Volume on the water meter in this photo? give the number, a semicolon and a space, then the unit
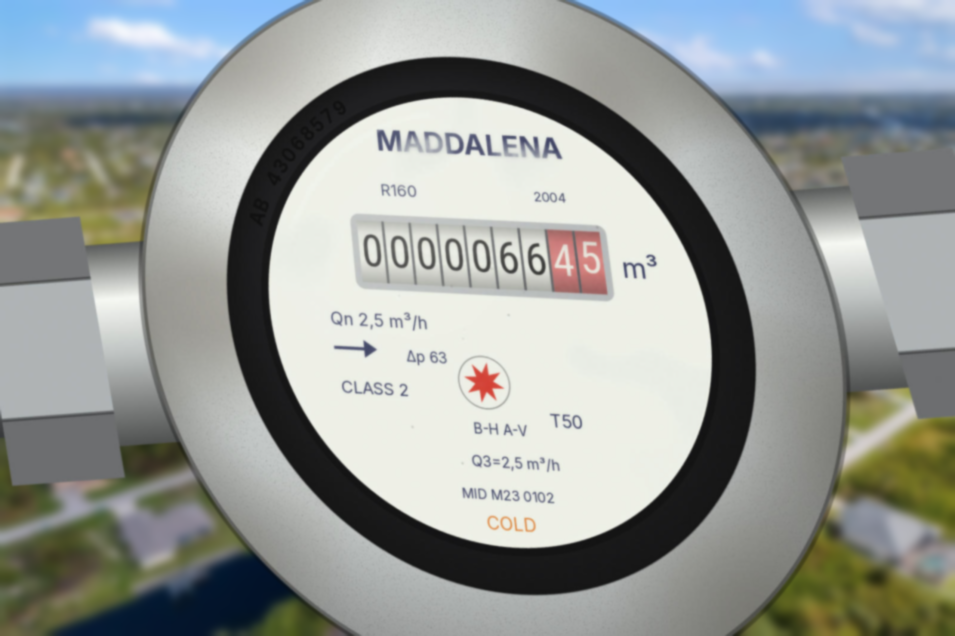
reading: 66.45; m³
